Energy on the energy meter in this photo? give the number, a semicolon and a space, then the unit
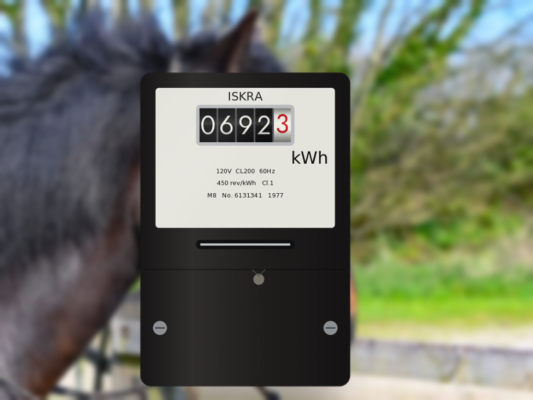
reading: 692.3; kWh
